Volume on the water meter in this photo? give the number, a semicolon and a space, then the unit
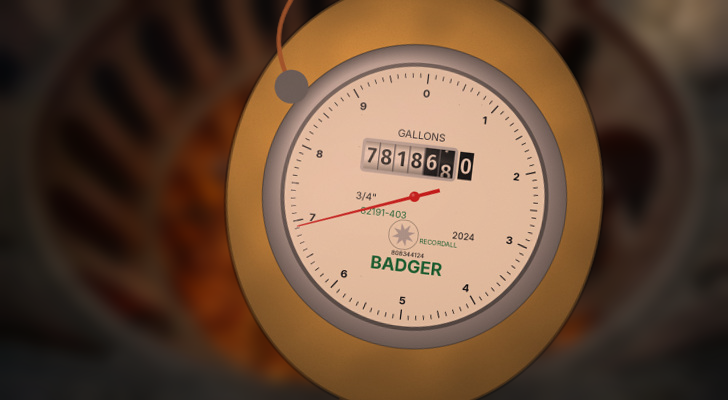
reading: 7818676.9; gal
